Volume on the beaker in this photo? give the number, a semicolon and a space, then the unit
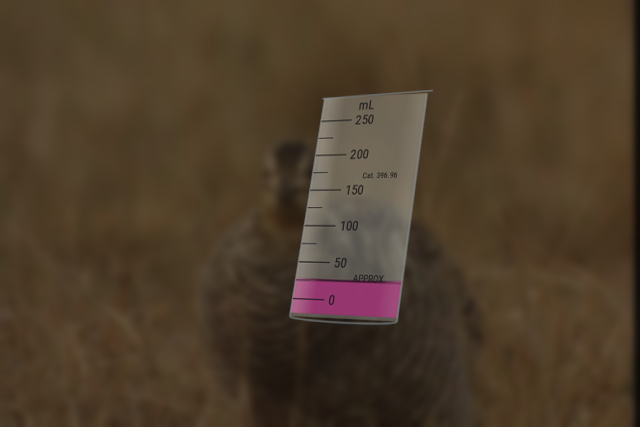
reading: 25; mL
